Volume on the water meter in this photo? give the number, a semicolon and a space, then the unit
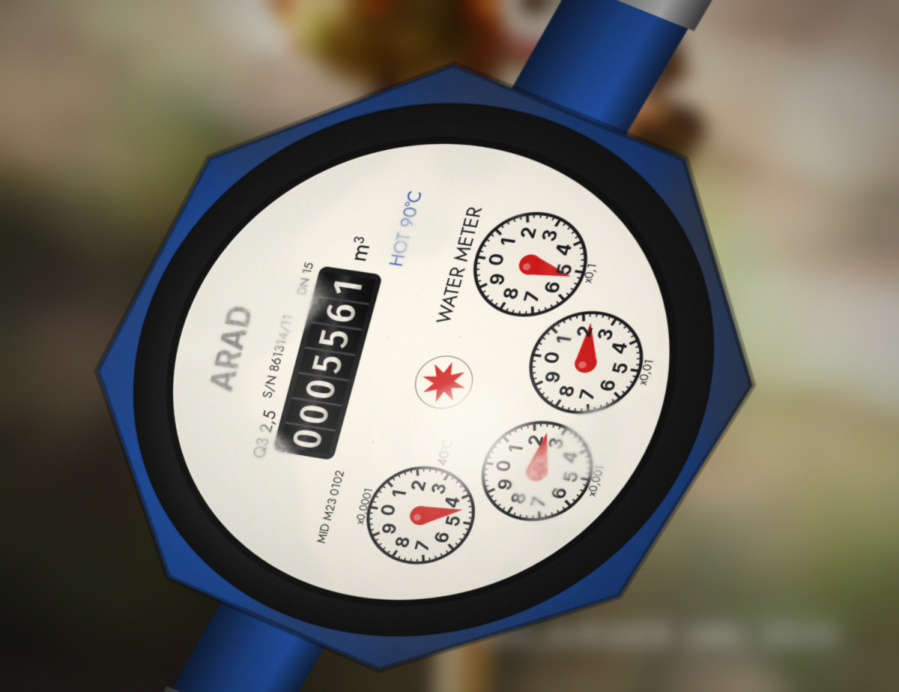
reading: 5561.5224; m³
